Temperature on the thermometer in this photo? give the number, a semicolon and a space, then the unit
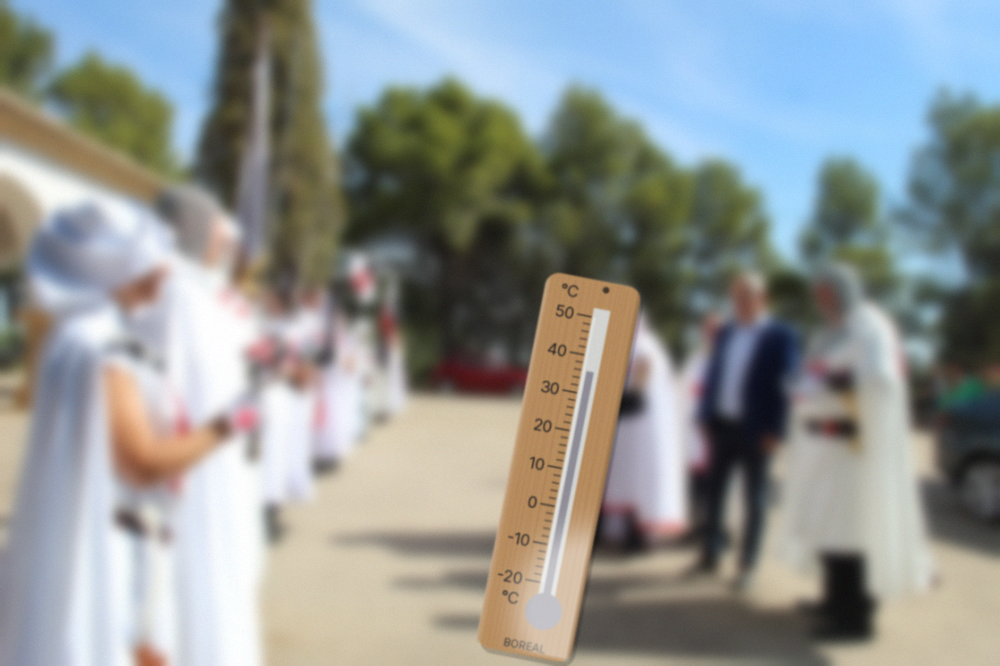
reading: 36; °C
